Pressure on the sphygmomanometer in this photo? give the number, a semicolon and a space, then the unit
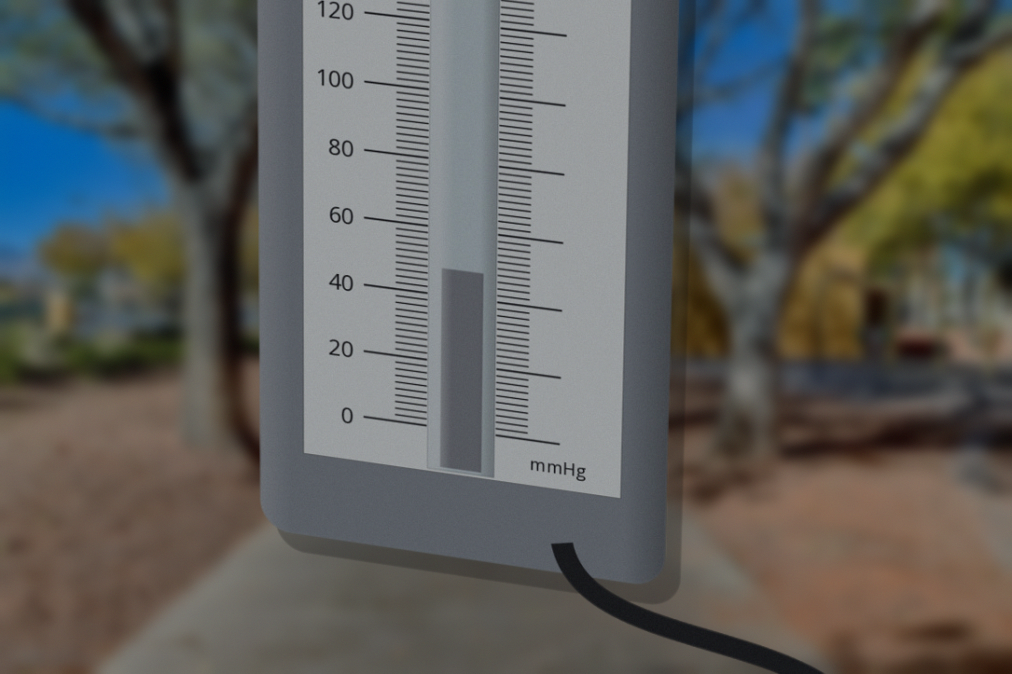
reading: 48; mmHg
